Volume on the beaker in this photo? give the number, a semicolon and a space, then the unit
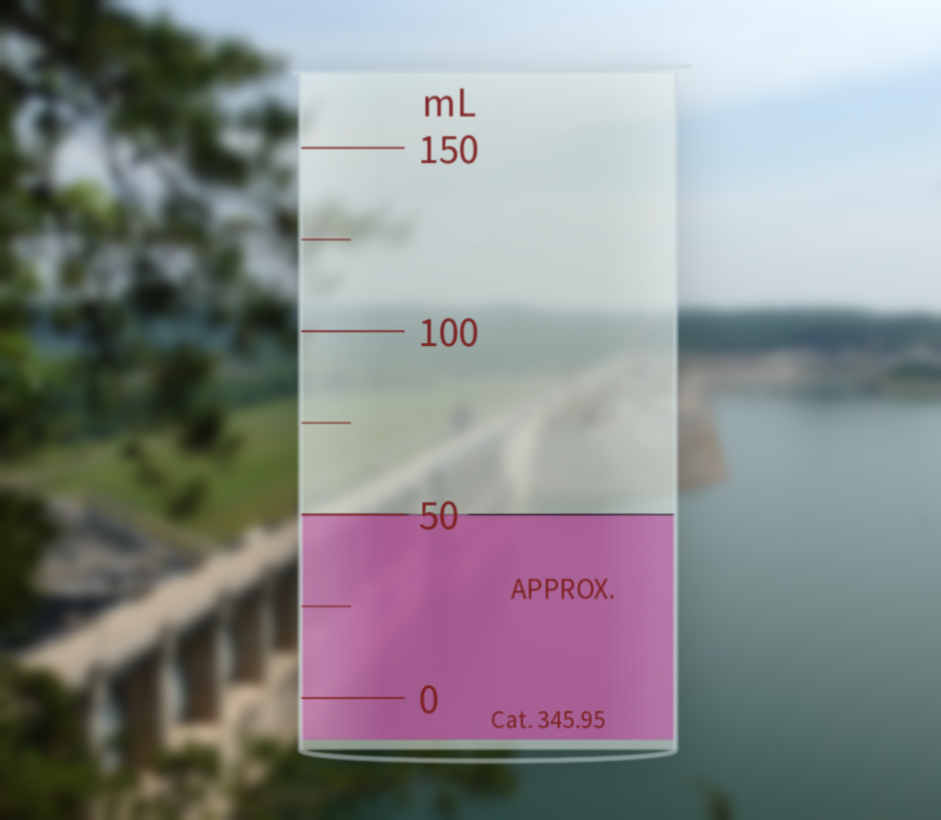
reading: 50; mL
